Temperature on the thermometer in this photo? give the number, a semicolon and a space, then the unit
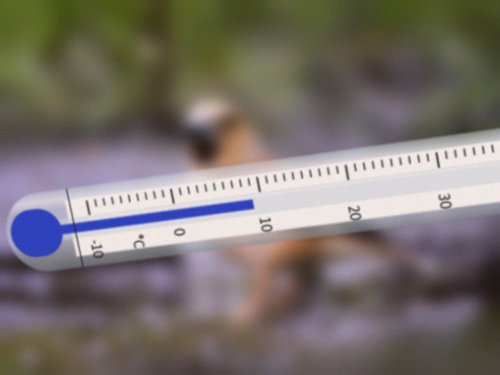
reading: 9; °C
